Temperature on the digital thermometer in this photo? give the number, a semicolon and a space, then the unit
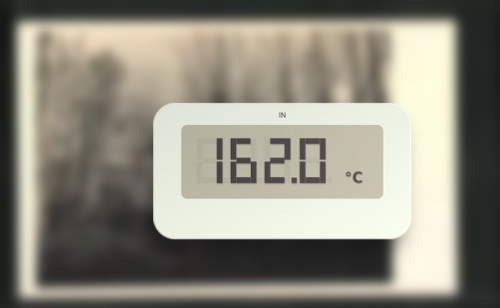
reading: 162.0; °C
